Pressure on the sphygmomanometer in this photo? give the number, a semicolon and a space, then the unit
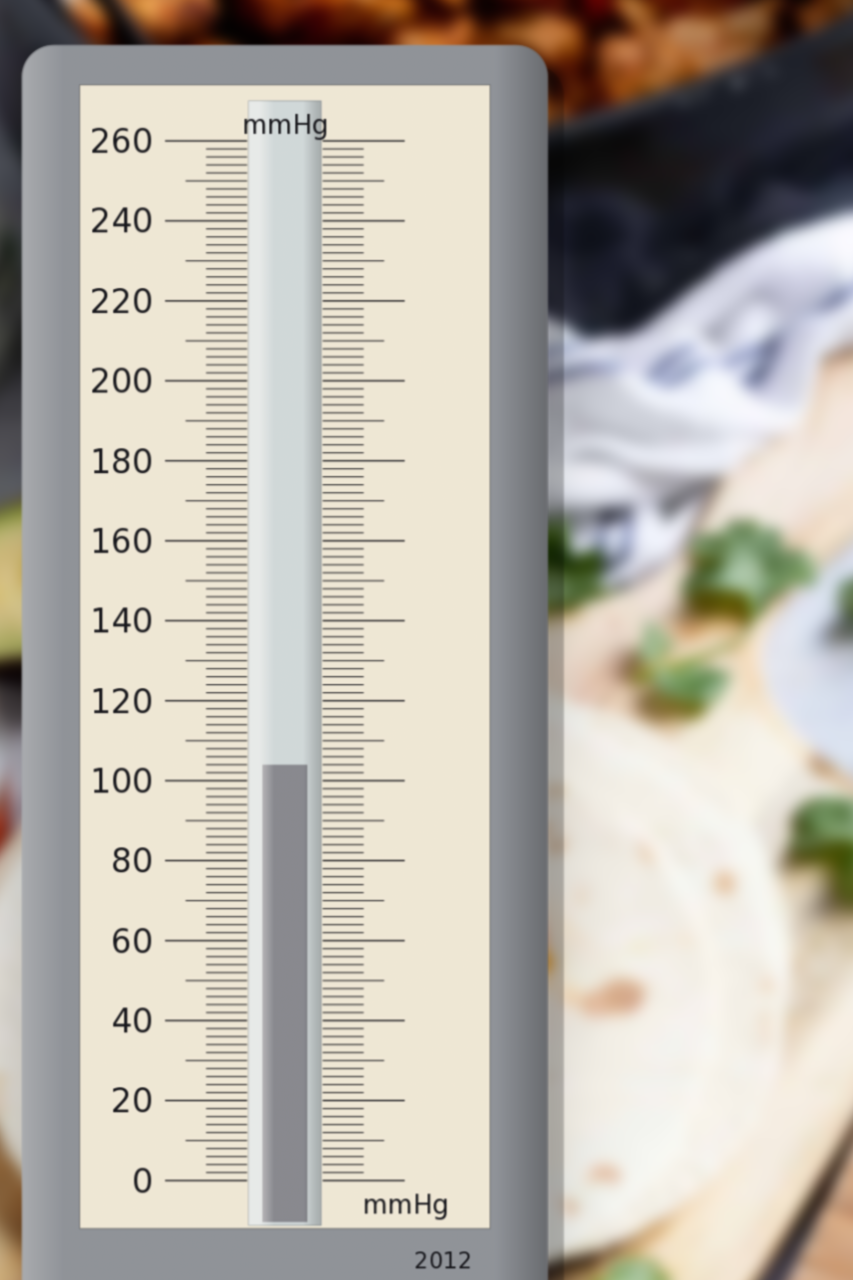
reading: 104; mmHg
